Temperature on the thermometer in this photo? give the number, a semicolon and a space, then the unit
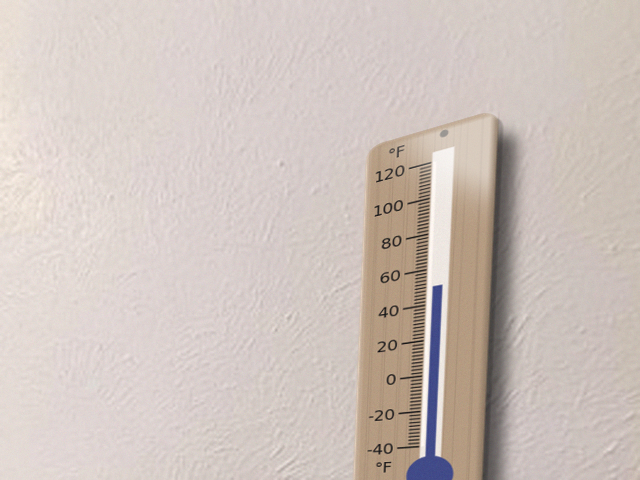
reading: 50; °F
